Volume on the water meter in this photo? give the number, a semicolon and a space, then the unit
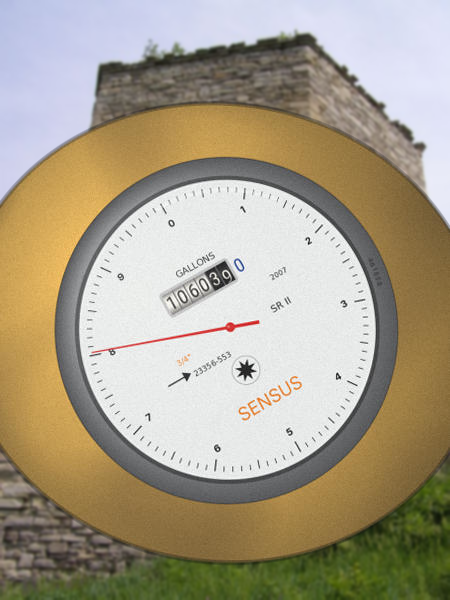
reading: 1060388.0; gal
